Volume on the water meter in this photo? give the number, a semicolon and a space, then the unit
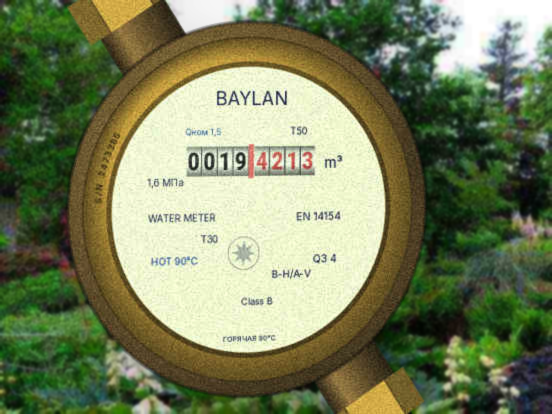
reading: 19.4213; m³
